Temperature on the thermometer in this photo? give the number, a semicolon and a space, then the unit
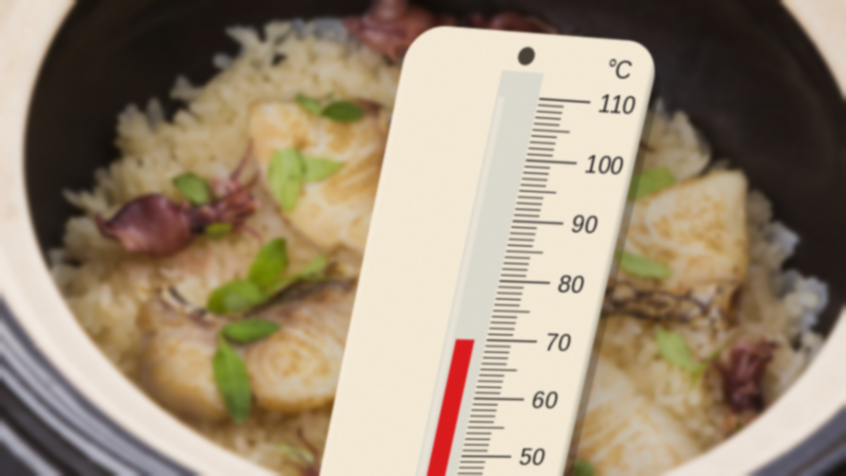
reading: 70; °C
